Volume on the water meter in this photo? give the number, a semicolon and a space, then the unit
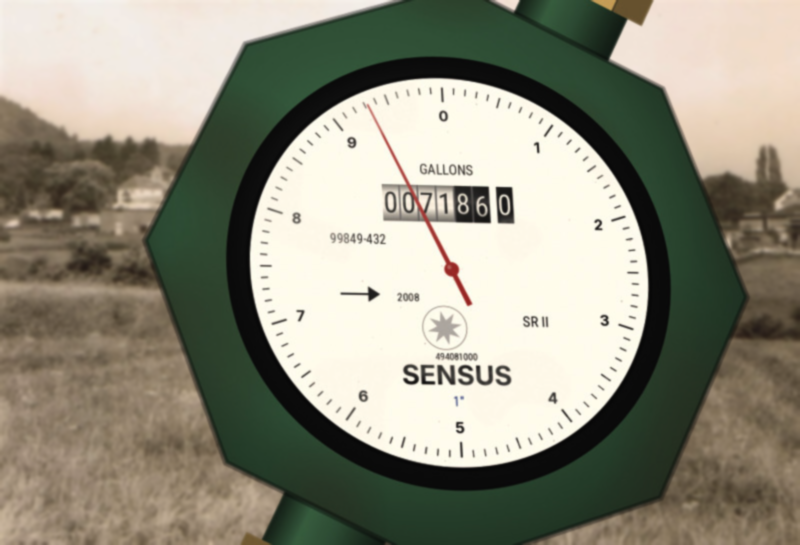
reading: 71859.3; gal
